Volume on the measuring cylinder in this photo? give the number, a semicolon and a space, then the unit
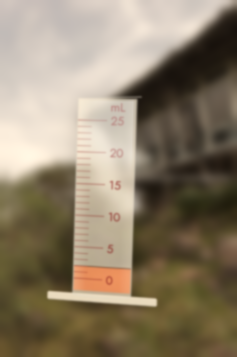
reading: 2; mL
